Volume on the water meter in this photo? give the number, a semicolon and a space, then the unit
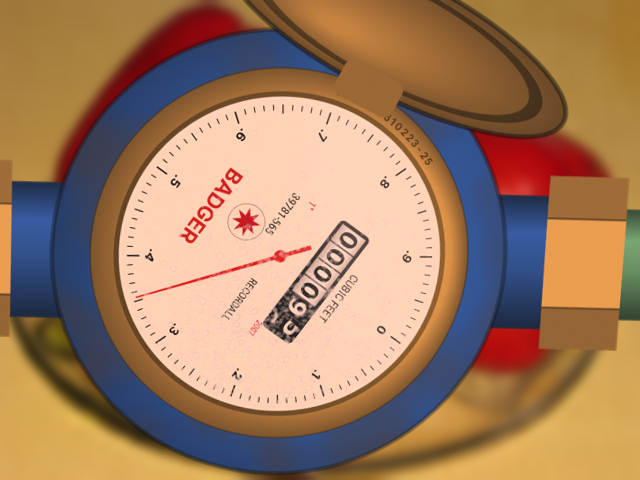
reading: 95.35; ft³
